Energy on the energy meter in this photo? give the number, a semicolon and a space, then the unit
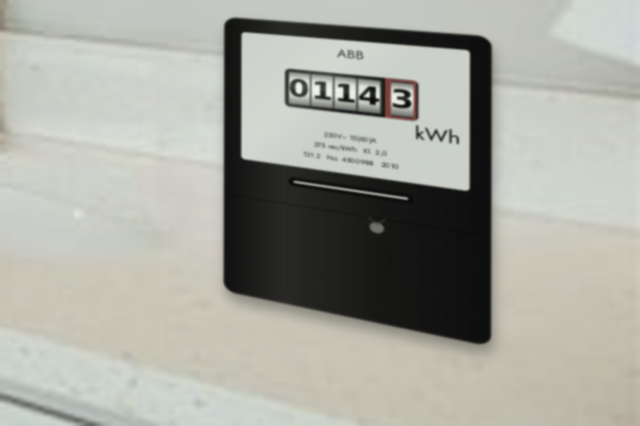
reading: 114.3; kWh
